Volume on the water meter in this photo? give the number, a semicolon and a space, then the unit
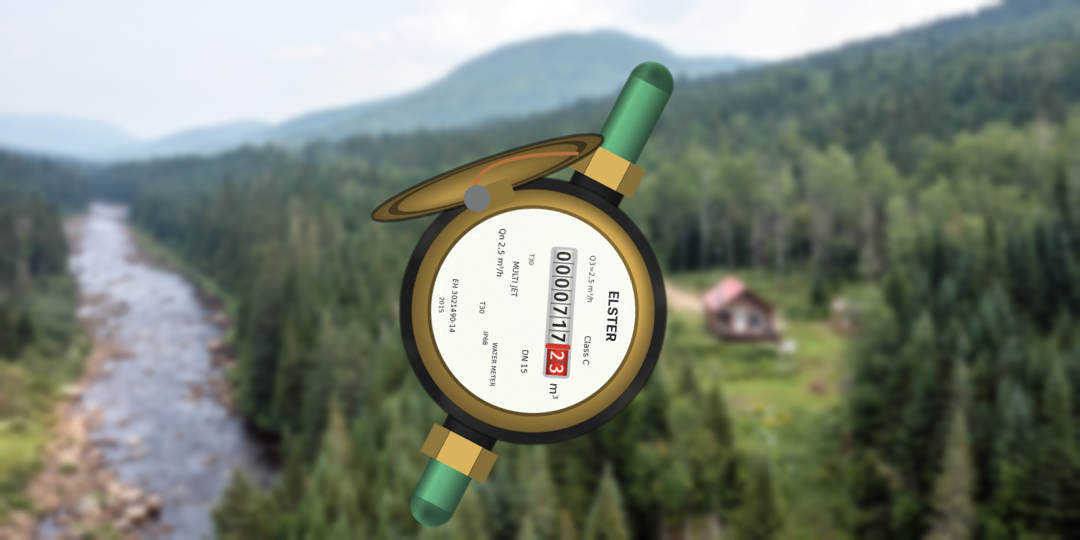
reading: 717.23; m³
